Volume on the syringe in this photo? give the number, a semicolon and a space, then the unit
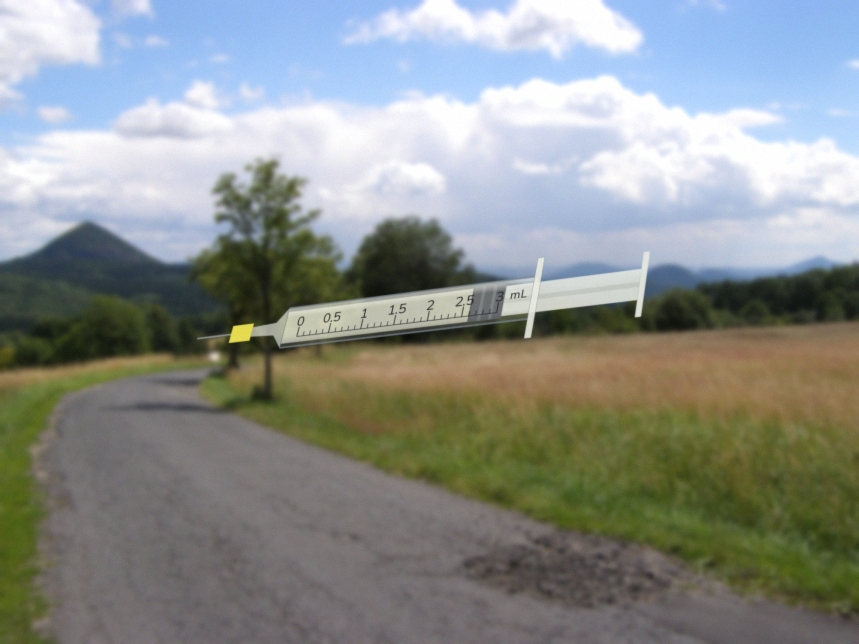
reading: 2.6; mL
